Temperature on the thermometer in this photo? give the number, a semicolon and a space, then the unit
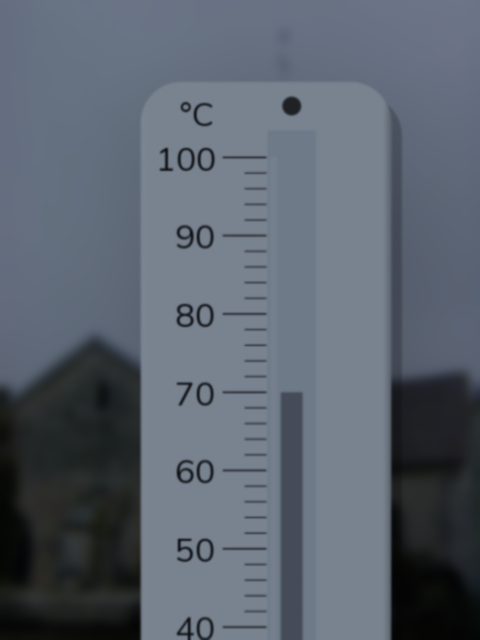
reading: 70; °C
